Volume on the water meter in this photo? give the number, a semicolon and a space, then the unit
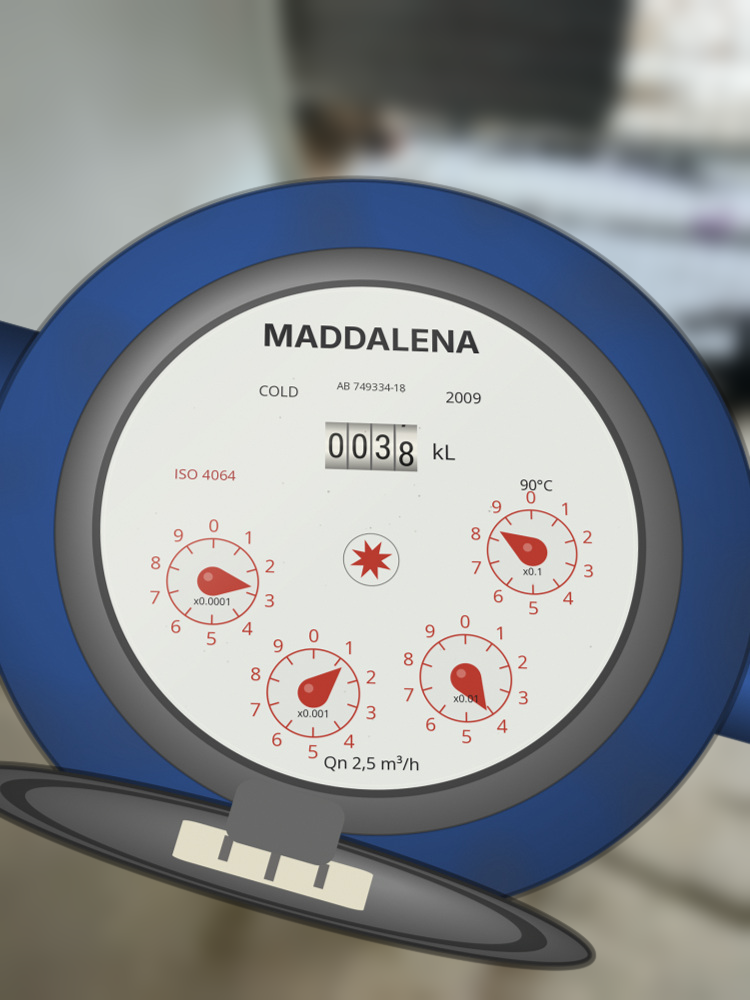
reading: 37.8412; kL
